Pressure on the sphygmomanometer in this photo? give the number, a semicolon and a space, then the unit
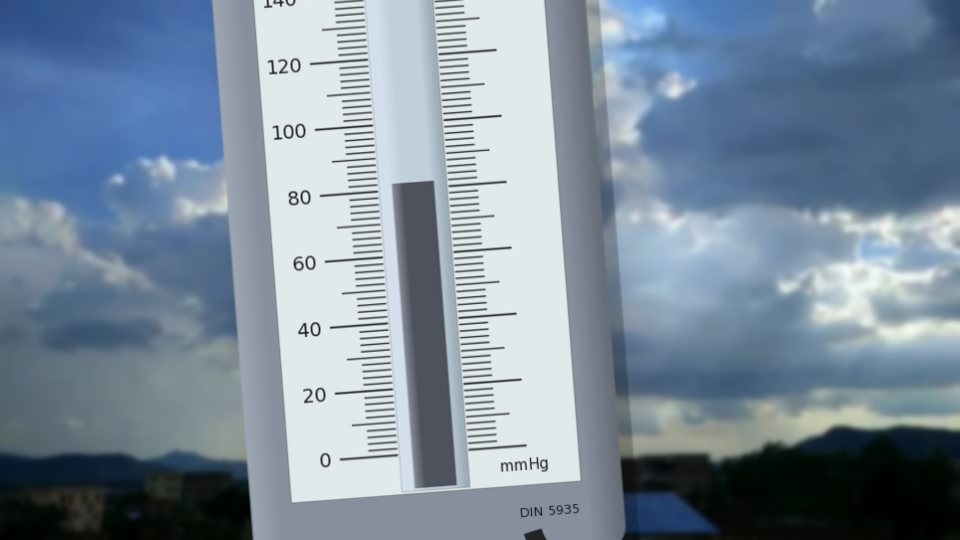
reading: 82; mmHg
